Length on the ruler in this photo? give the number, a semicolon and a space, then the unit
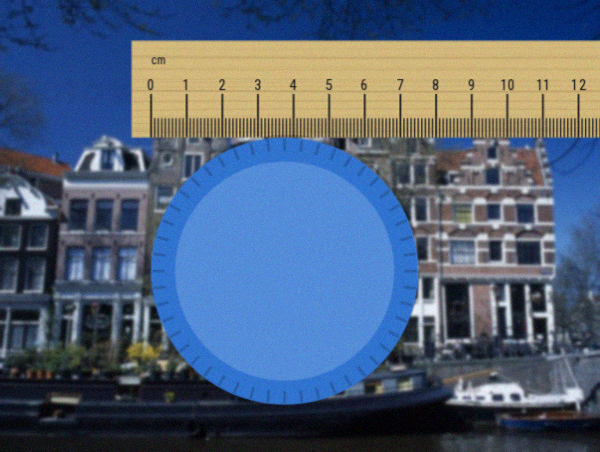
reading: 7.5; cm
